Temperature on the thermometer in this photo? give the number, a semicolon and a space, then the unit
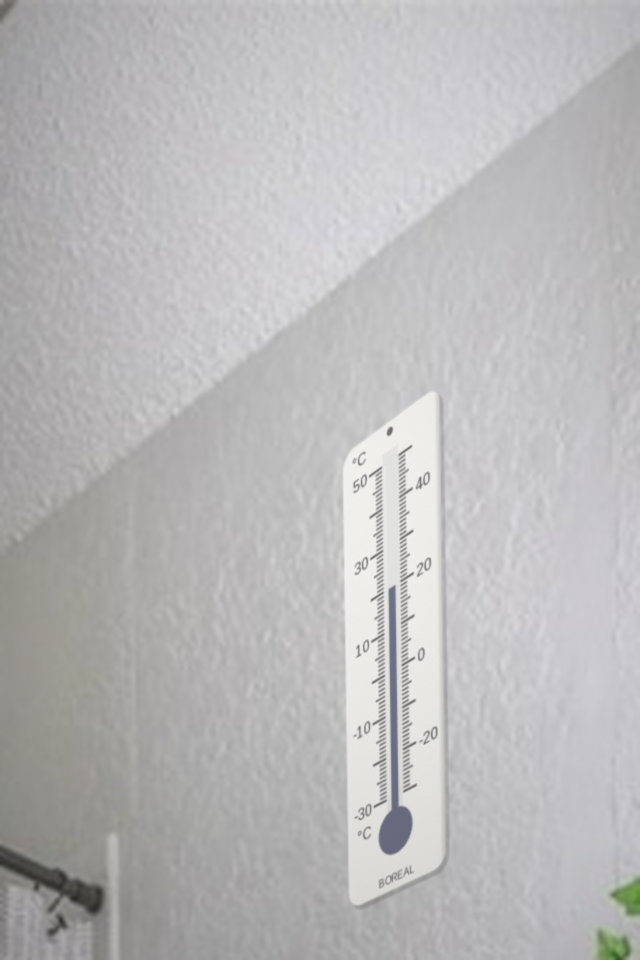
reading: 20; °C
